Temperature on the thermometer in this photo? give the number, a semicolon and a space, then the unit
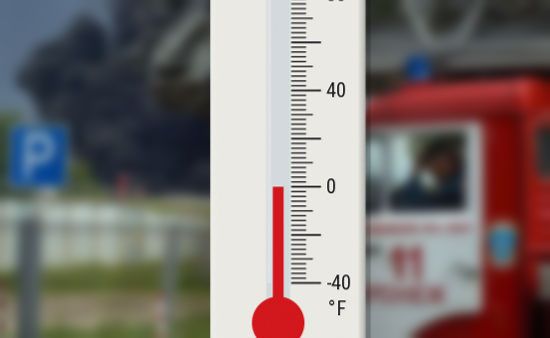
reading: 0; °F
